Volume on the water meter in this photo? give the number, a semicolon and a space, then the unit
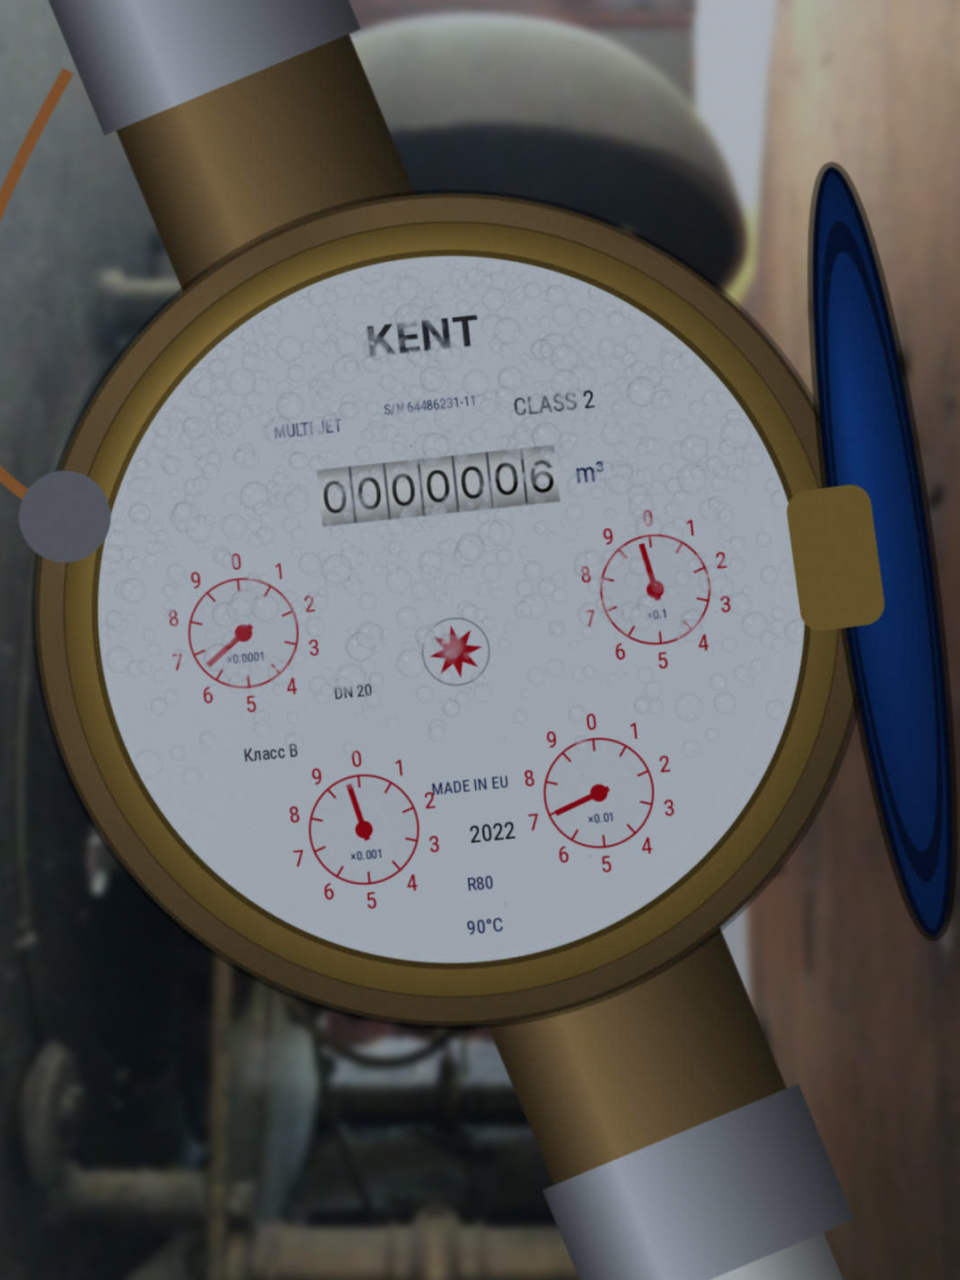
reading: 5.9696; m³
